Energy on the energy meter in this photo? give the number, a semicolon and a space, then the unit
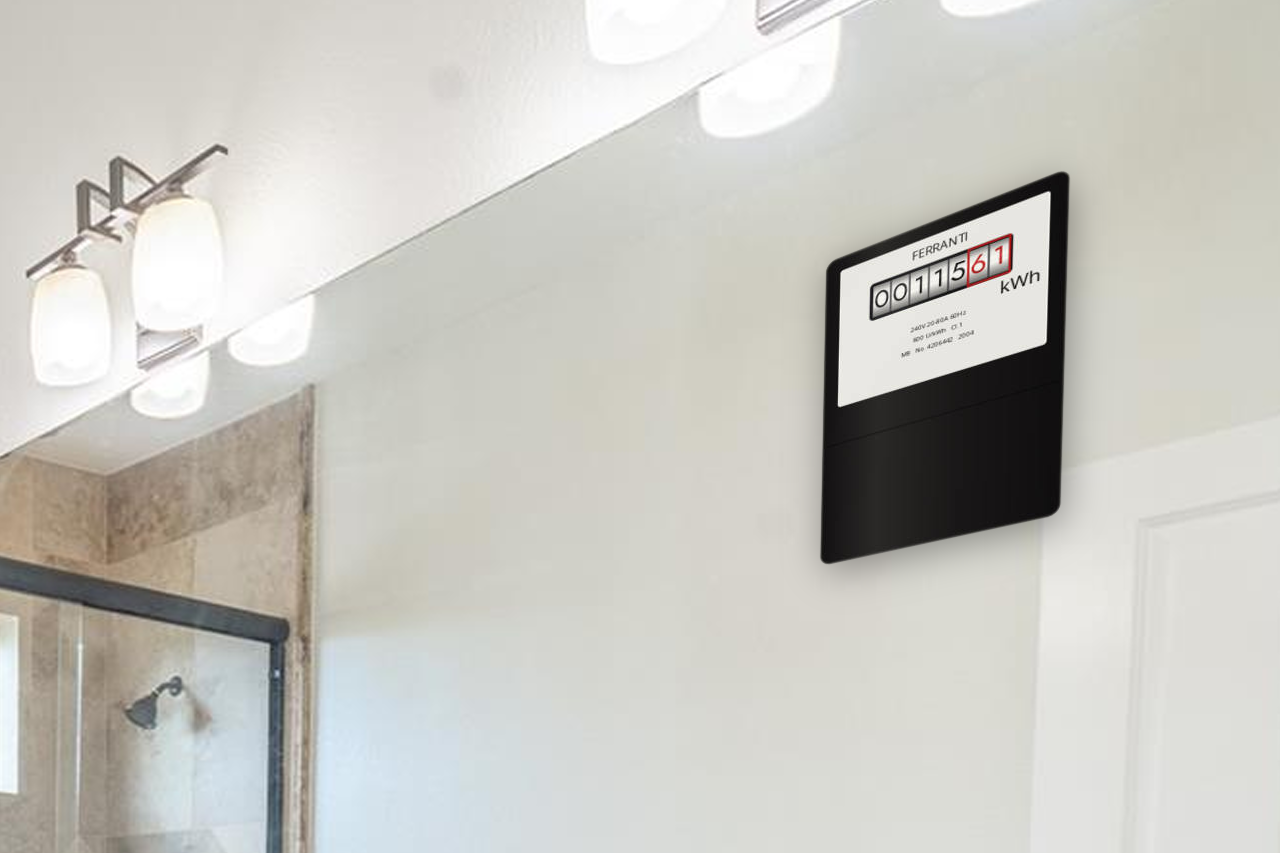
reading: 115.61; kWh
